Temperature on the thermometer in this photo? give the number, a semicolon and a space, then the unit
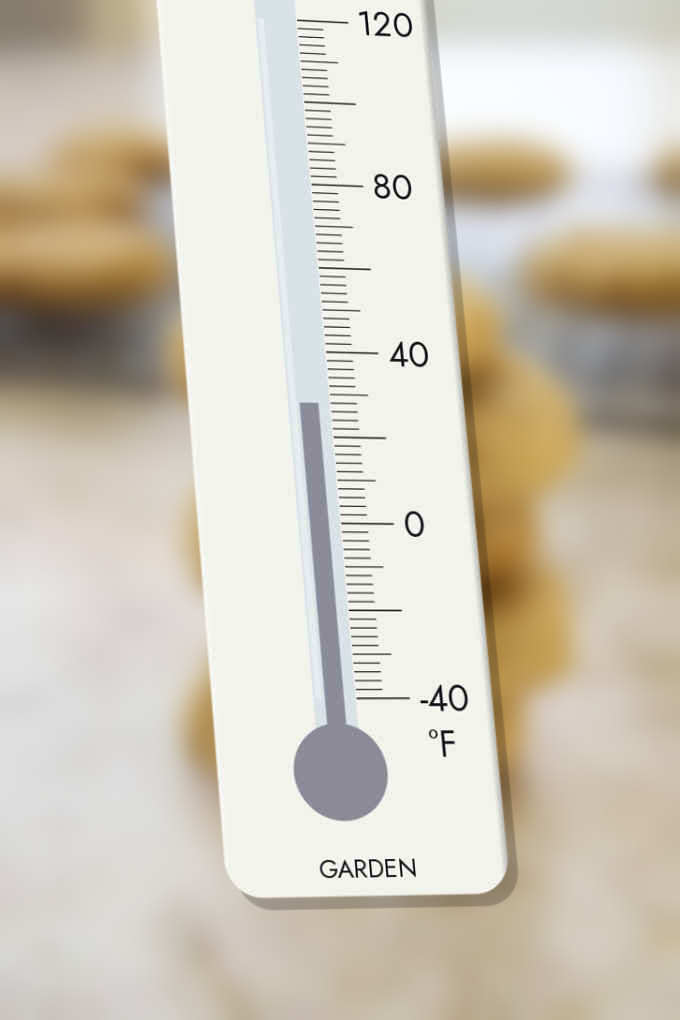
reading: 28; °F
